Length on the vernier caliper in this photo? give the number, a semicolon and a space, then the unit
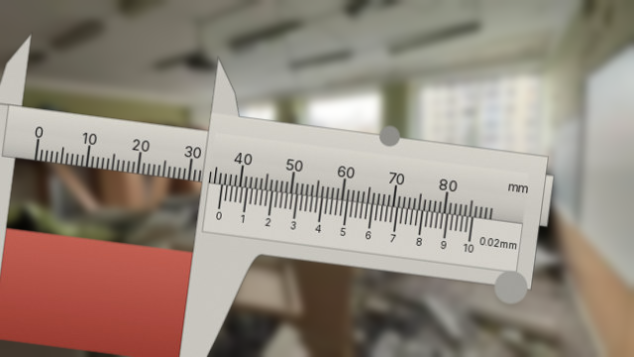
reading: 36.5; mm
